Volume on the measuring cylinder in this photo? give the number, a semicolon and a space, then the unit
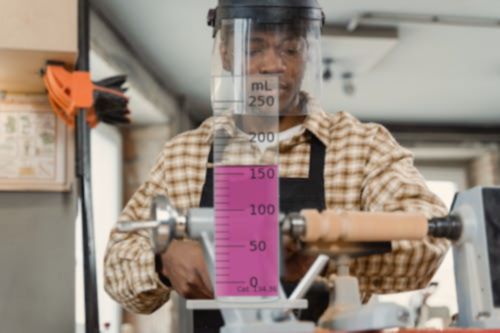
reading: 160; mL
